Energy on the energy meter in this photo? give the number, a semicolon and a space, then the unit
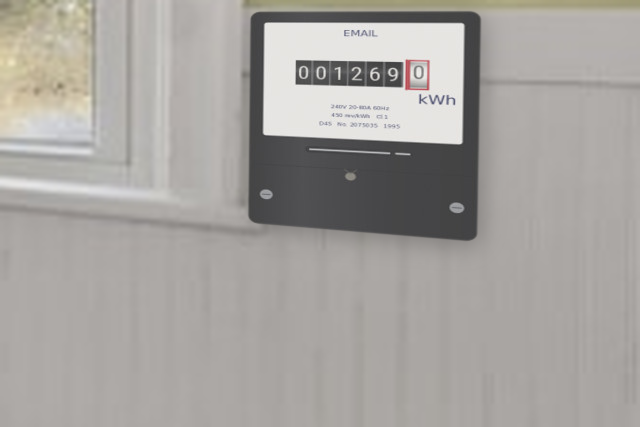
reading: 1269.0; kWh
